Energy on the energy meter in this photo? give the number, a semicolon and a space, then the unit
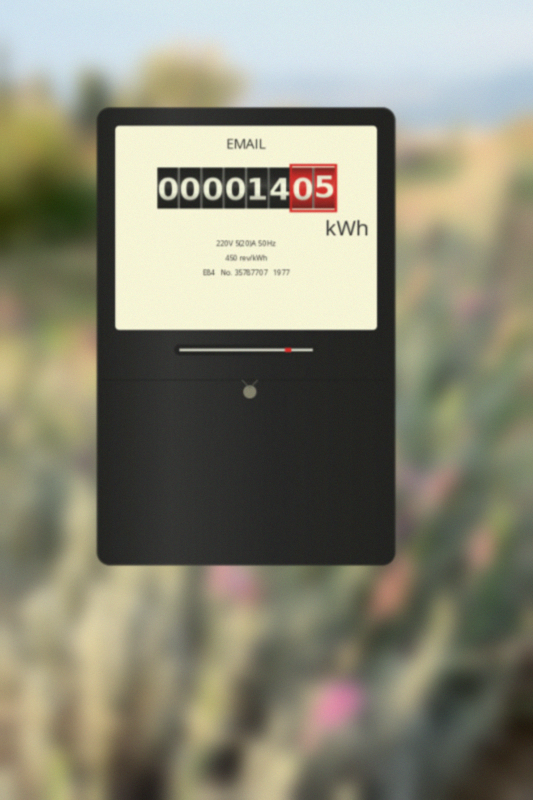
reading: 14.05; kWh
